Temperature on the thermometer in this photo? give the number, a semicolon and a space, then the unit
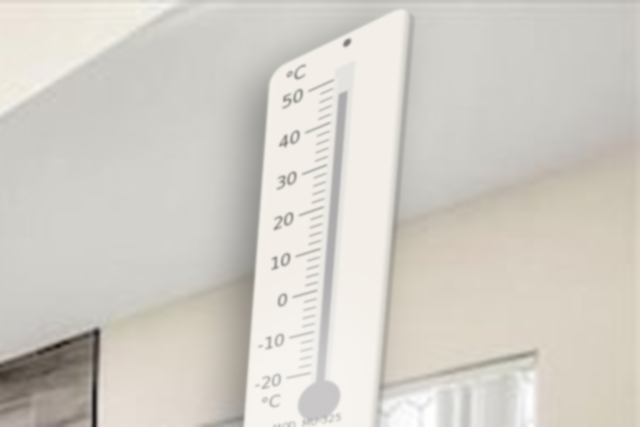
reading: 46; °C
